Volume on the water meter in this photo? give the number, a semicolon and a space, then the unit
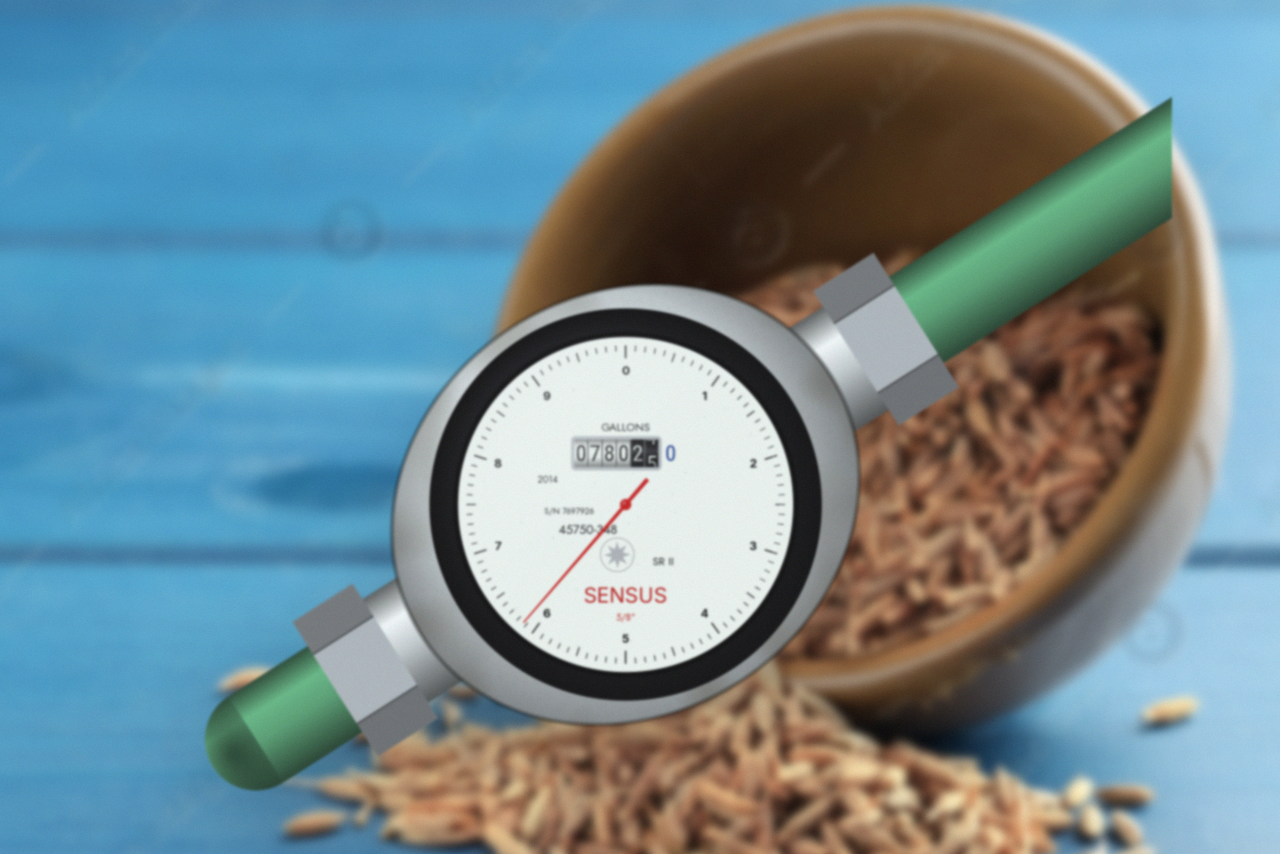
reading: 780246.1; gal
